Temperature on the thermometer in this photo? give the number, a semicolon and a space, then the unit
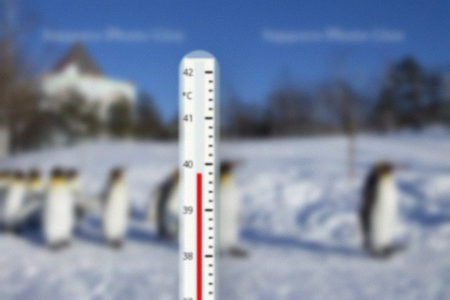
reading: 39.8; °C
